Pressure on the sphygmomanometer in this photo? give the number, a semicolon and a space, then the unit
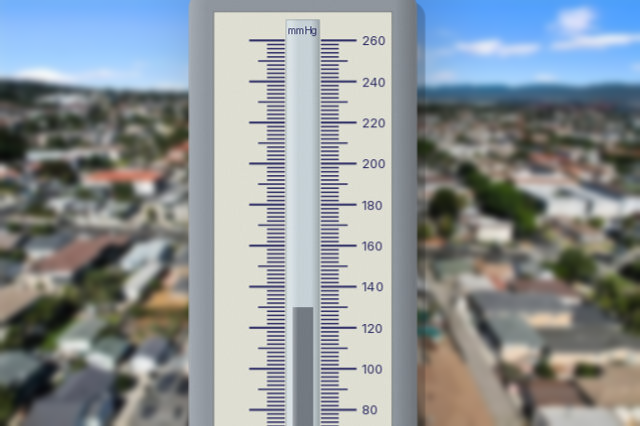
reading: 130; mmHg
